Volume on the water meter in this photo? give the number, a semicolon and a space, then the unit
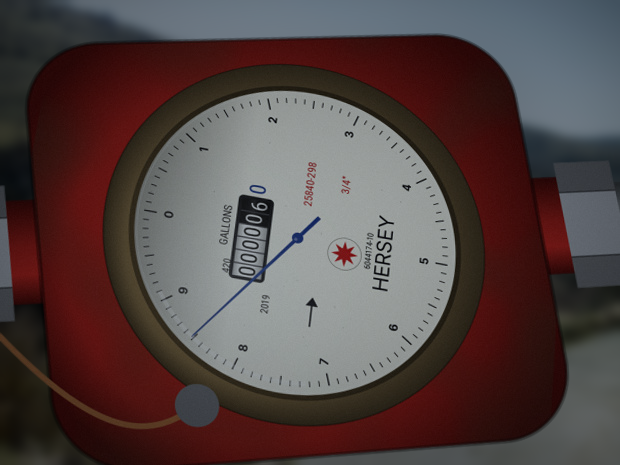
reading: 58.5; gal
